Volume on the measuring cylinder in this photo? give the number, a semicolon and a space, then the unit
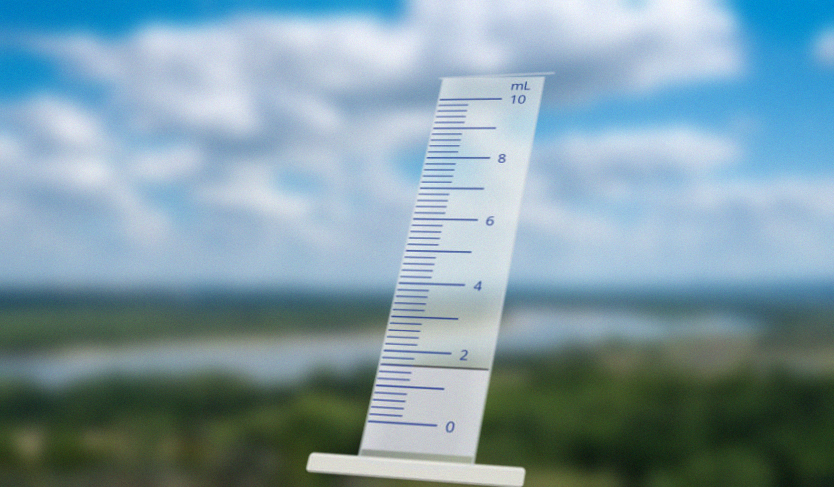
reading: 1.6; mL
